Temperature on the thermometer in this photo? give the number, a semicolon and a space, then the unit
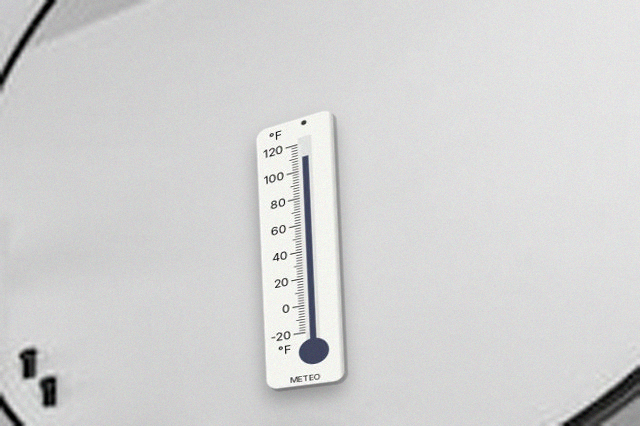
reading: 110; °F
